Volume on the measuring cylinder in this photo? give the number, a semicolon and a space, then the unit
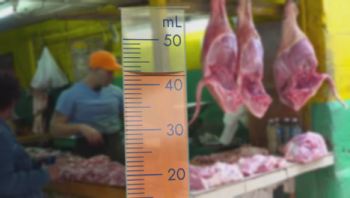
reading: 42; mL
